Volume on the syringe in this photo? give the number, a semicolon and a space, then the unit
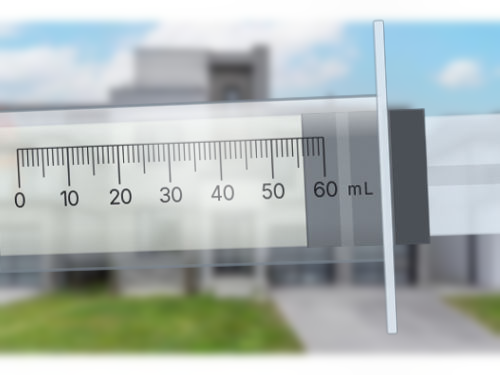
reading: 56; mL
